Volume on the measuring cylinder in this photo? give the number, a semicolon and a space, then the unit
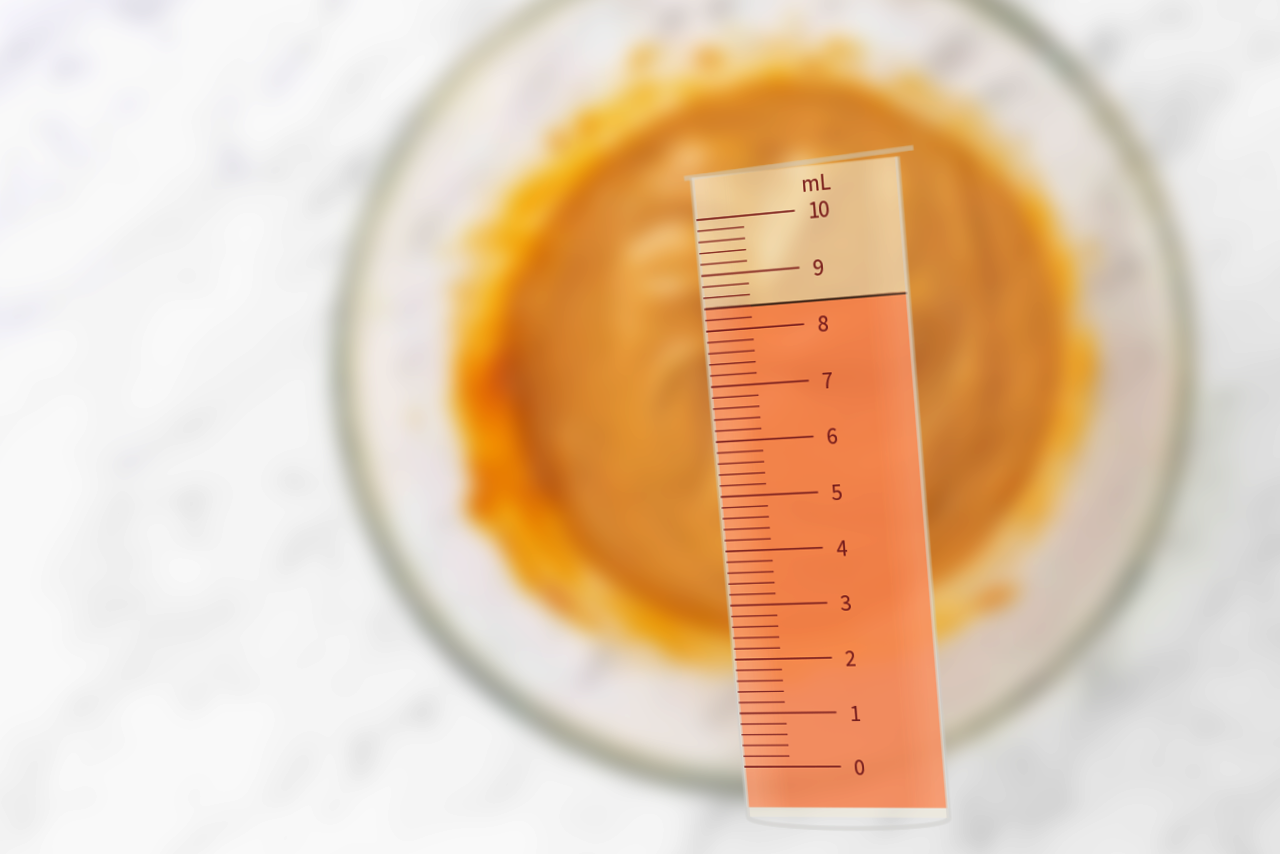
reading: 8.4; mL
